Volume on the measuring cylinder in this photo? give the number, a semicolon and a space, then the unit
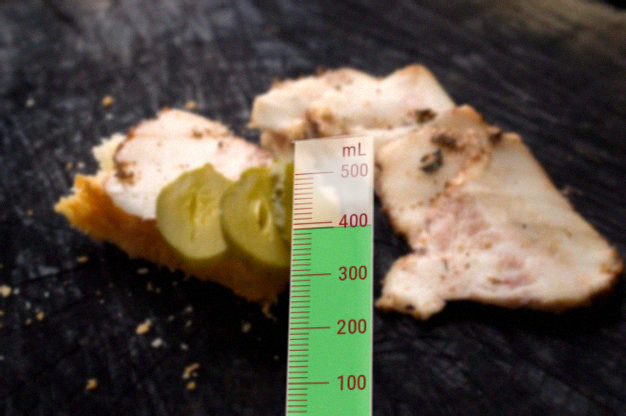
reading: 390; mL
